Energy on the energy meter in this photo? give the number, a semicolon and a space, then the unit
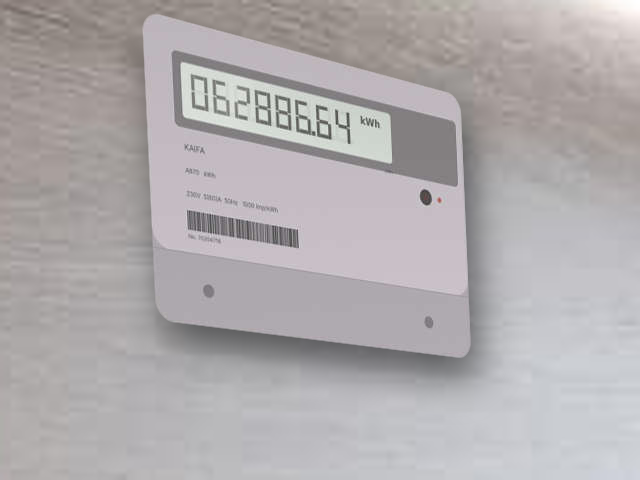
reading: 62886.64; kWh
